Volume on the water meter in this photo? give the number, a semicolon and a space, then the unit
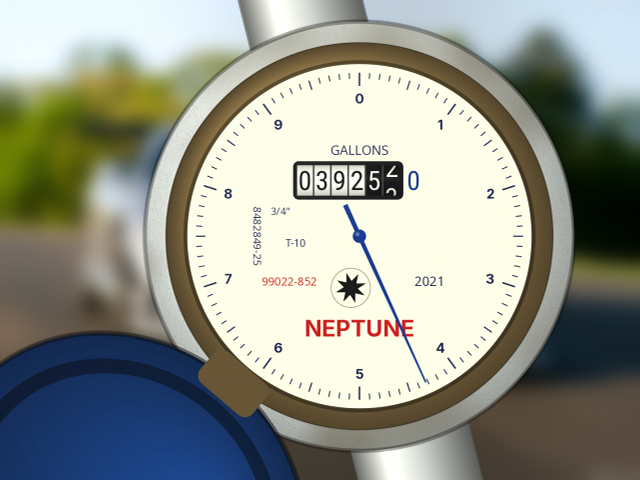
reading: 392524.3; gal
